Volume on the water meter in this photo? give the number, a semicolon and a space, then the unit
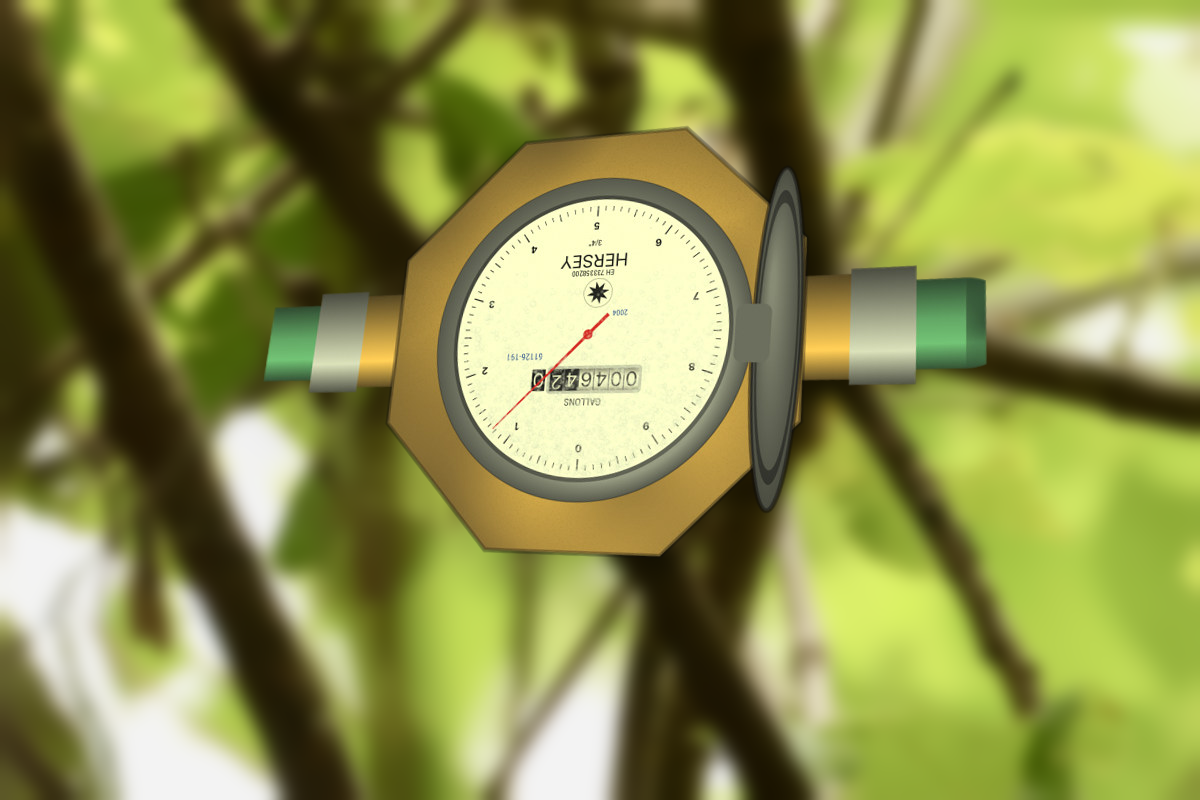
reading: 46421.2; gal
